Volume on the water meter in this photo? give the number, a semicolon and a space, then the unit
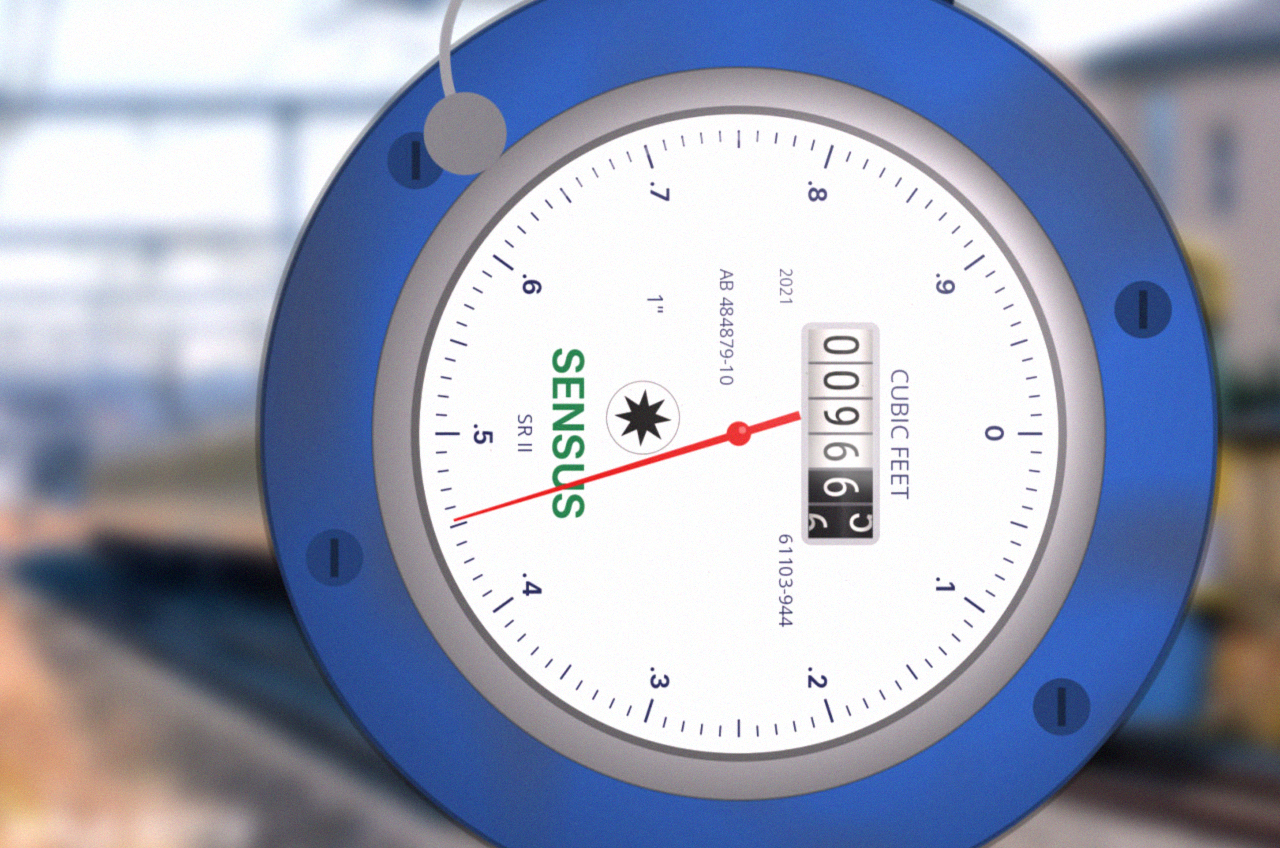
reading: 9665.45; ft³
